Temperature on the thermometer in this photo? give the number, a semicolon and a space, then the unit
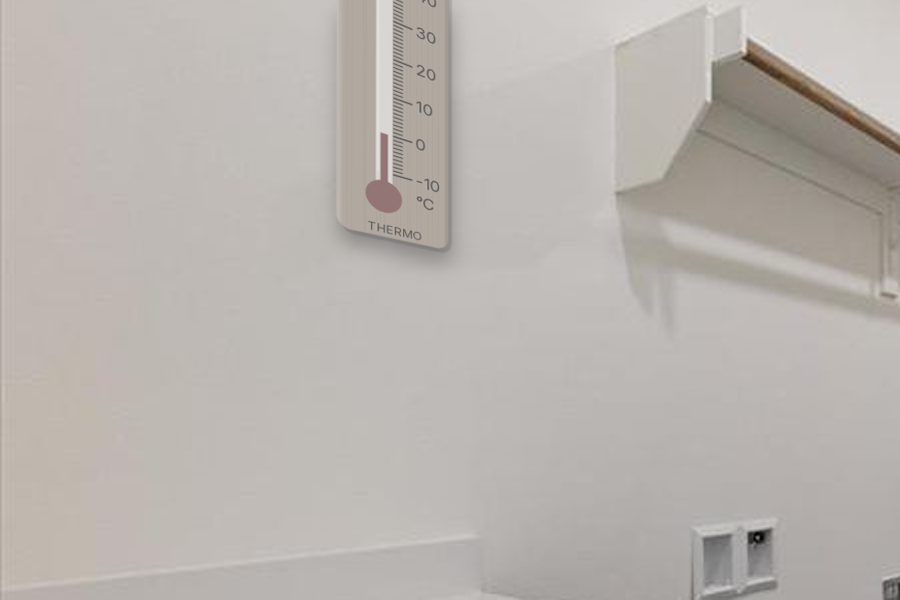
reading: 0; °C
